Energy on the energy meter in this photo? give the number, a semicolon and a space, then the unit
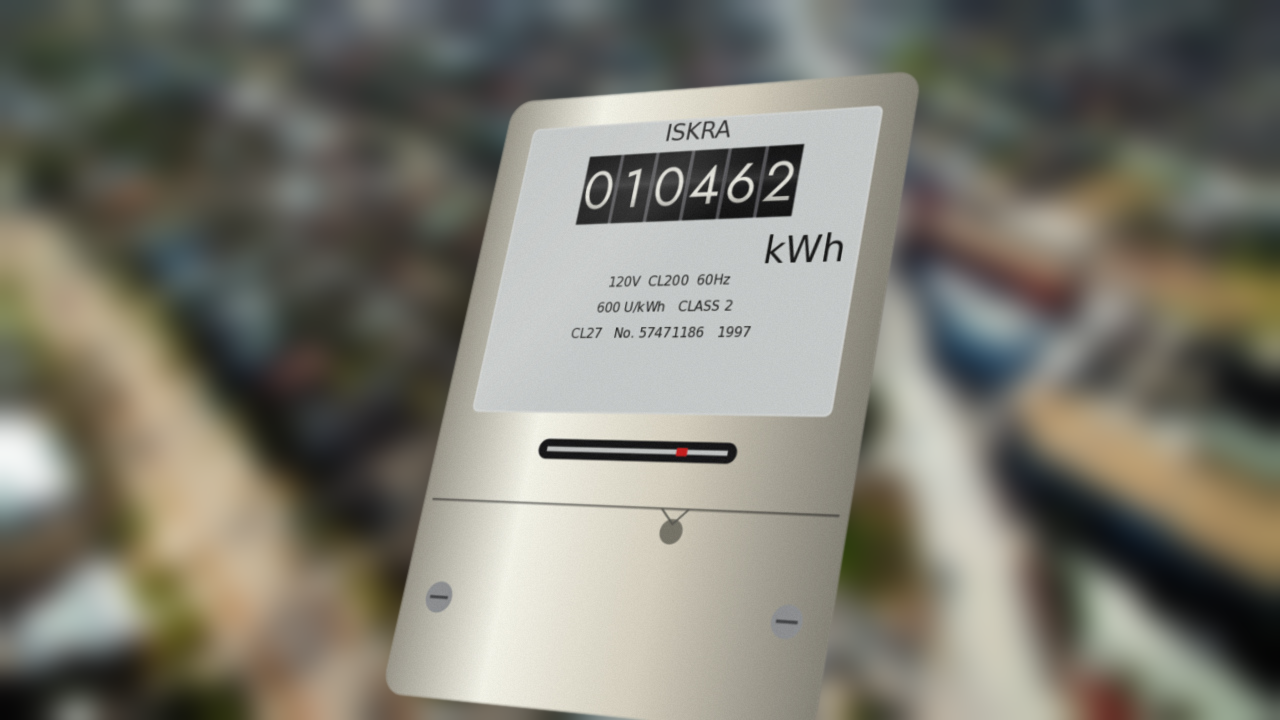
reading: 10462; kWh
